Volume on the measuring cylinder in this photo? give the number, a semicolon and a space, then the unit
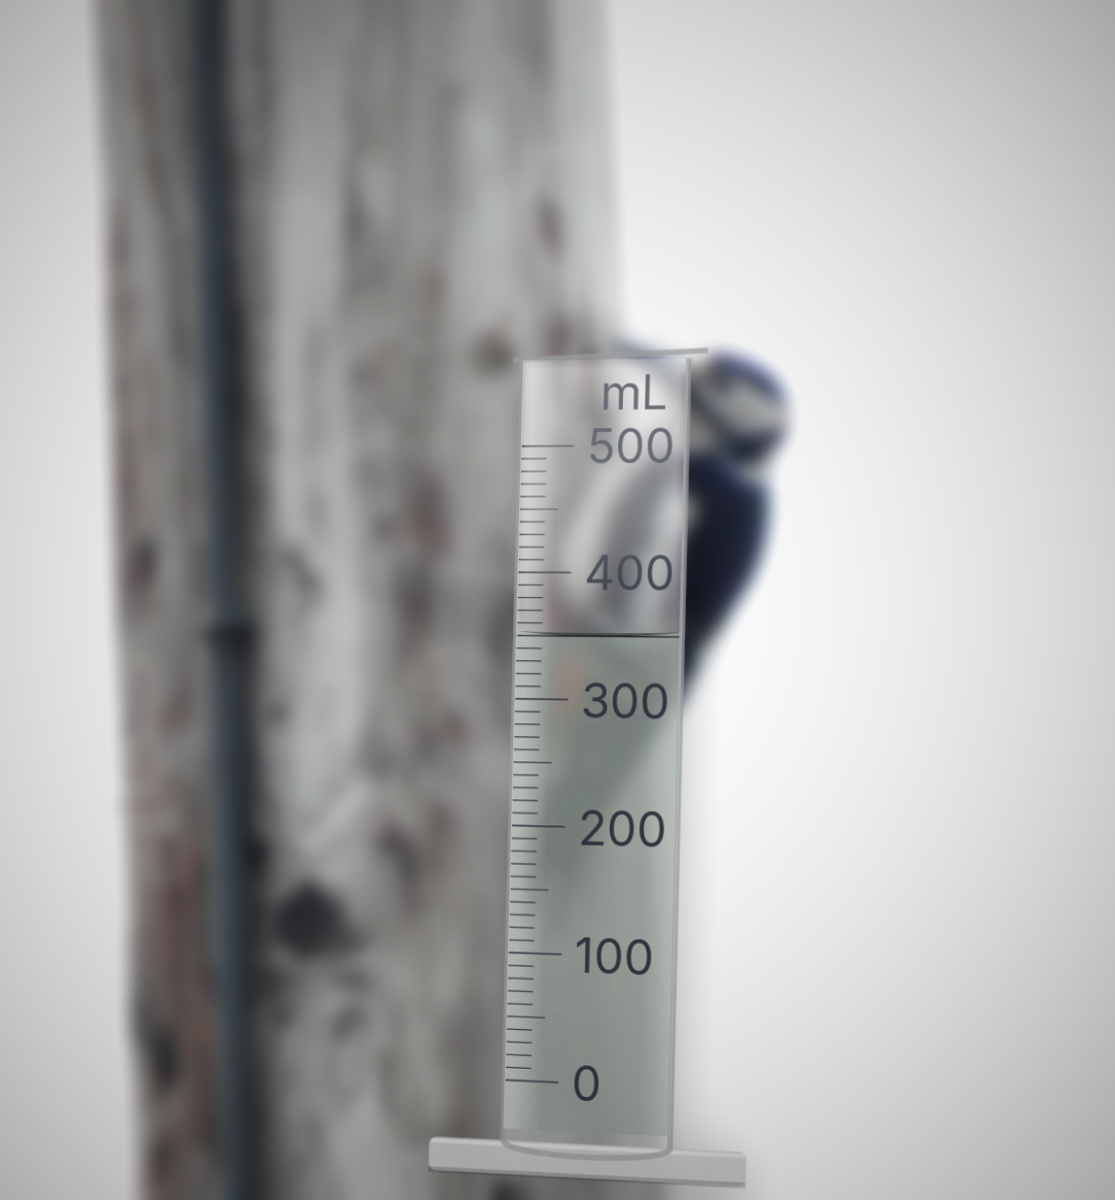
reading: 350; mL
